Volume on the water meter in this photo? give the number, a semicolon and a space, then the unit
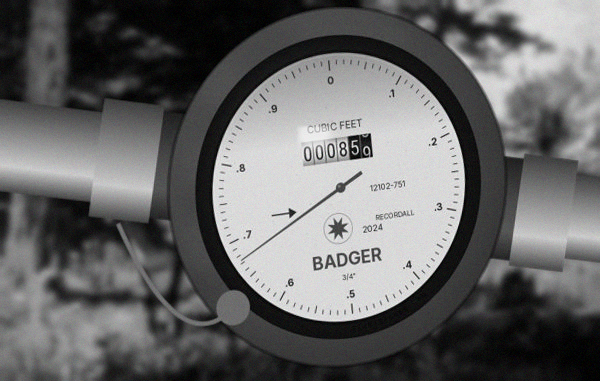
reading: 858.67; ft³
